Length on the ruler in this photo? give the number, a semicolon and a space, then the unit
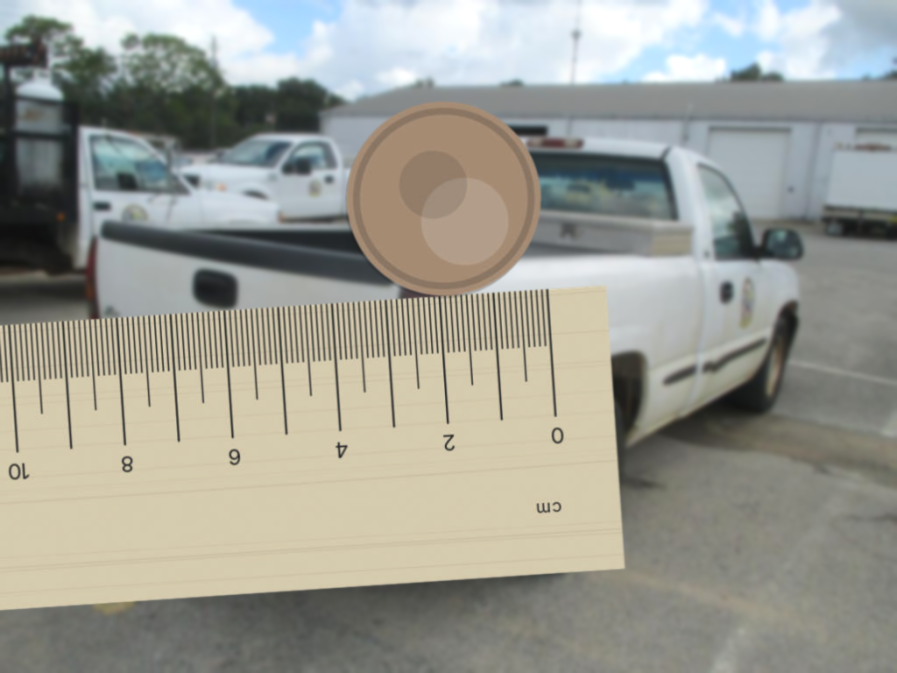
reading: 3.6; cm
